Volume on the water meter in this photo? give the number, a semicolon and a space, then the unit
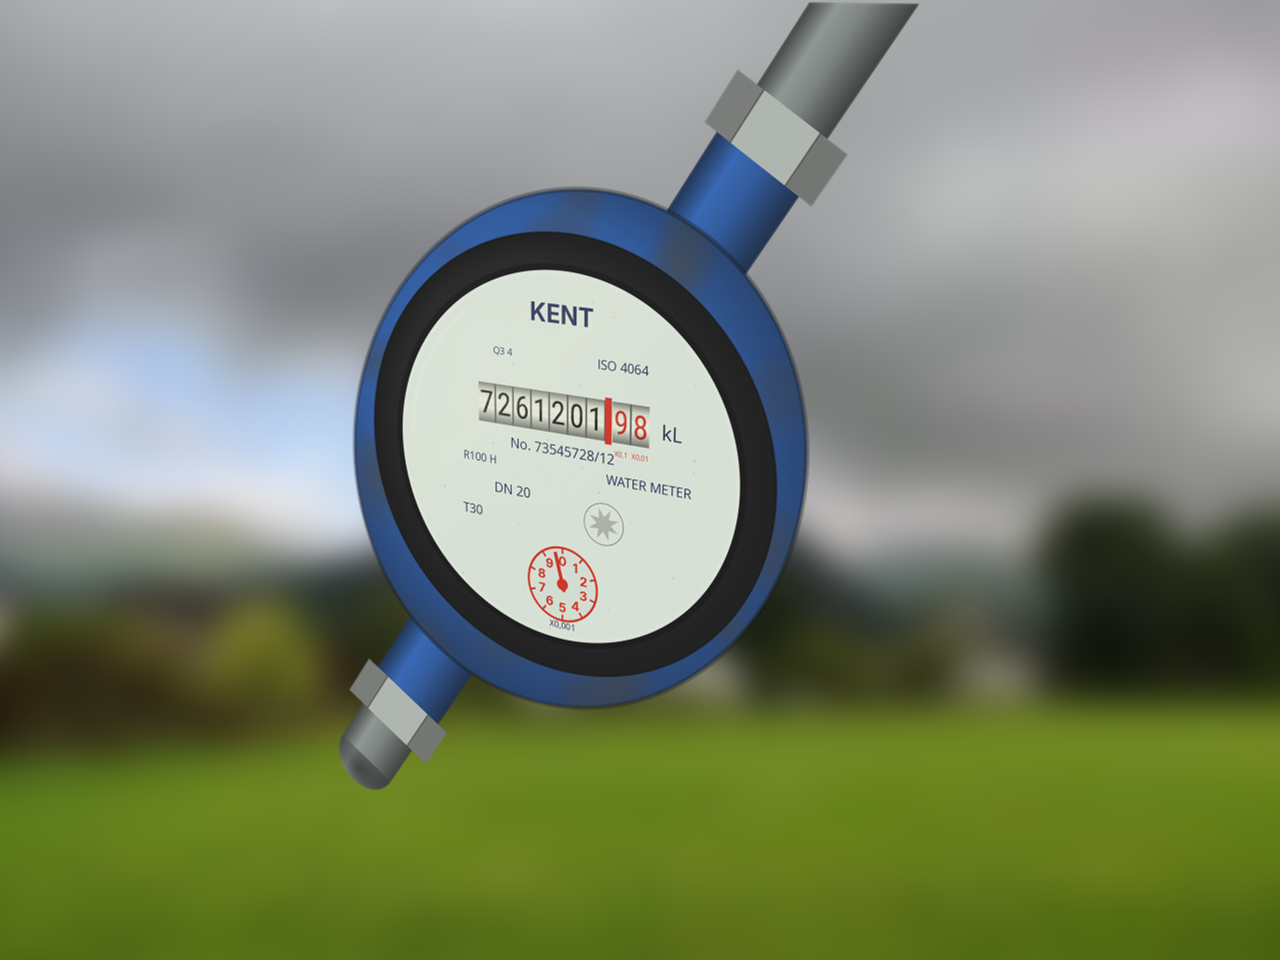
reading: 7261201.979; kL
